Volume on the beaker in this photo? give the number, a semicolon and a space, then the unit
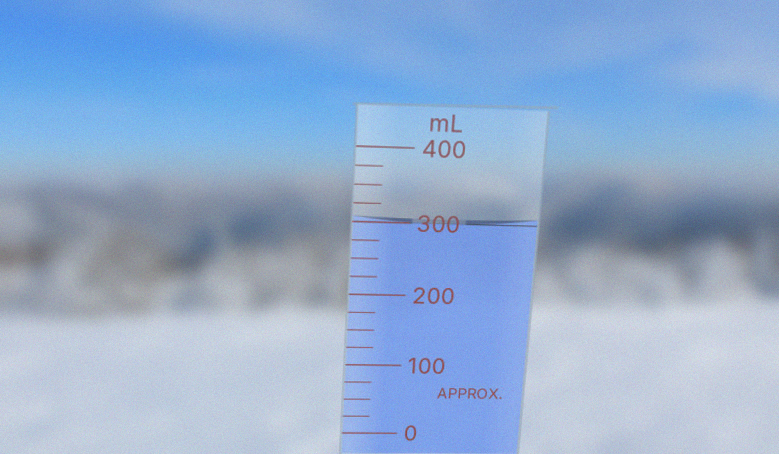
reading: 300; mL
